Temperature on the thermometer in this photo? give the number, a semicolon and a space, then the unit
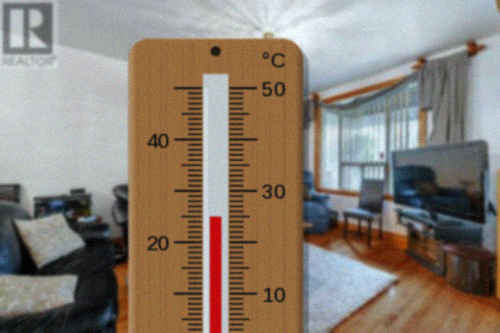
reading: 25; °C
